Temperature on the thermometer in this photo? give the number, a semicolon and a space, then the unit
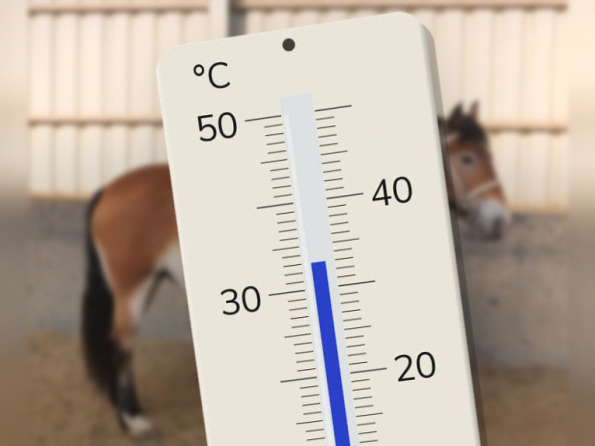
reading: 33; °C
